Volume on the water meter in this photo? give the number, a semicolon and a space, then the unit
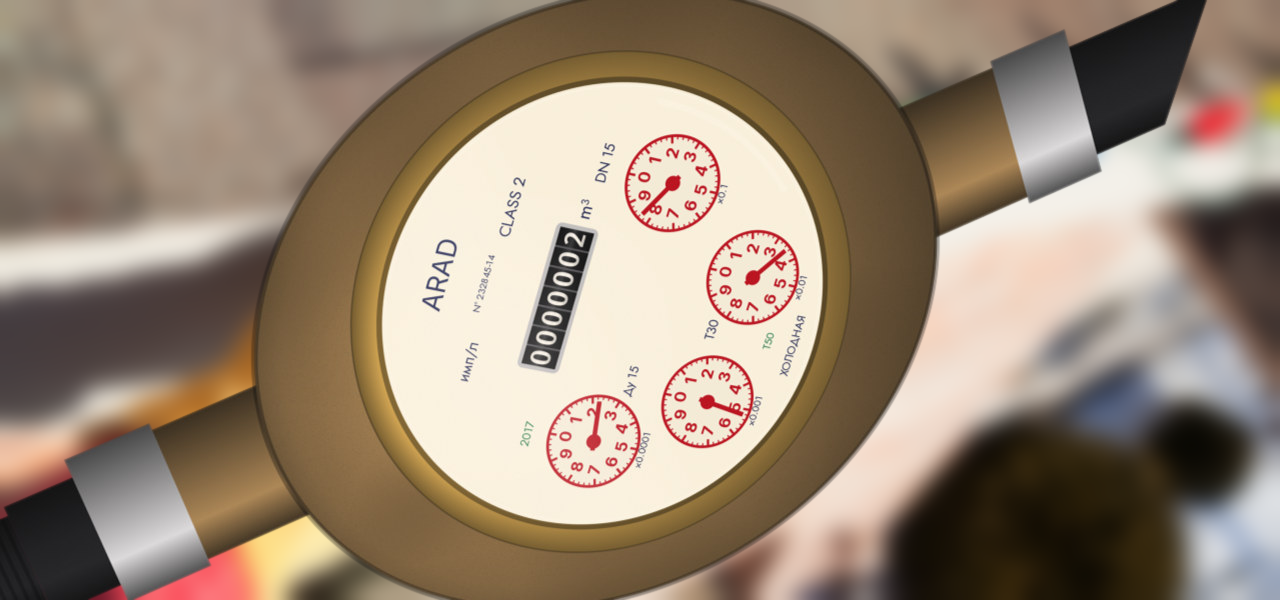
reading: 2.8352; m³
